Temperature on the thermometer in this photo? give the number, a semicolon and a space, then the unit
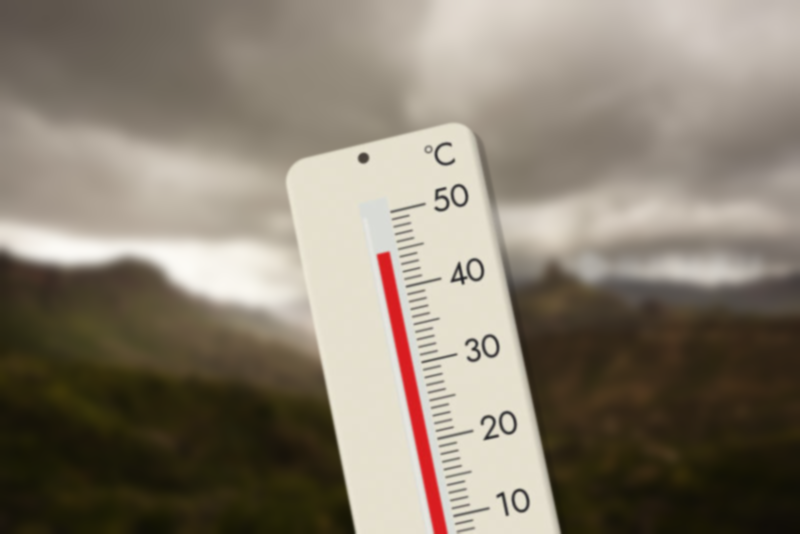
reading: 45; °C
